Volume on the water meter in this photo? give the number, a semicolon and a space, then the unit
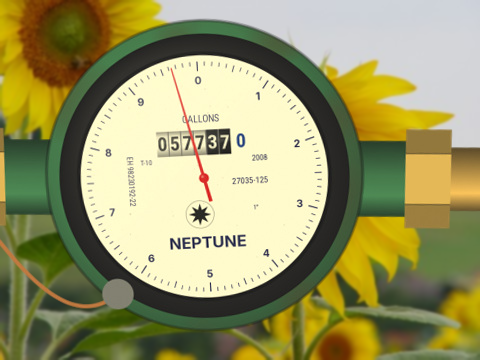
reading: 577369.6; gal
